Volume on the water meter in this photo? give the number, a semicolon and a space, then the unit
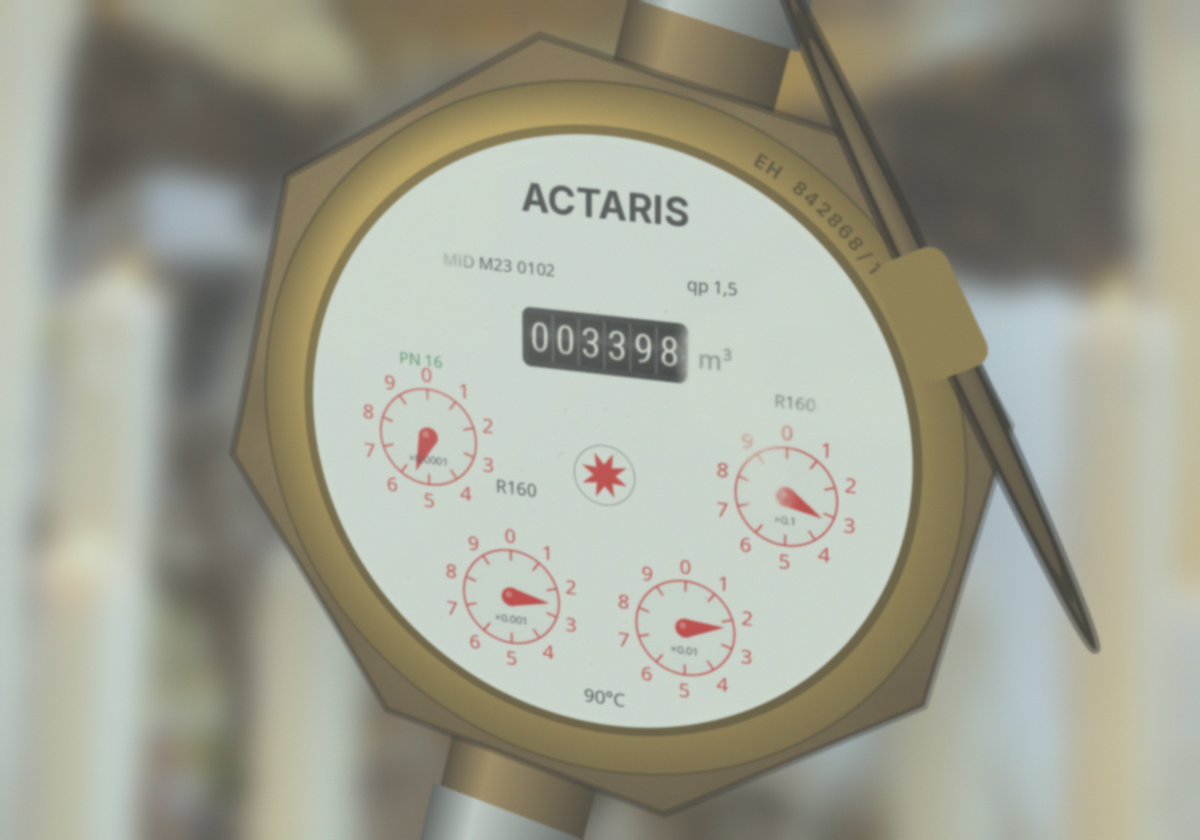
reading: 3398.3225; m³
